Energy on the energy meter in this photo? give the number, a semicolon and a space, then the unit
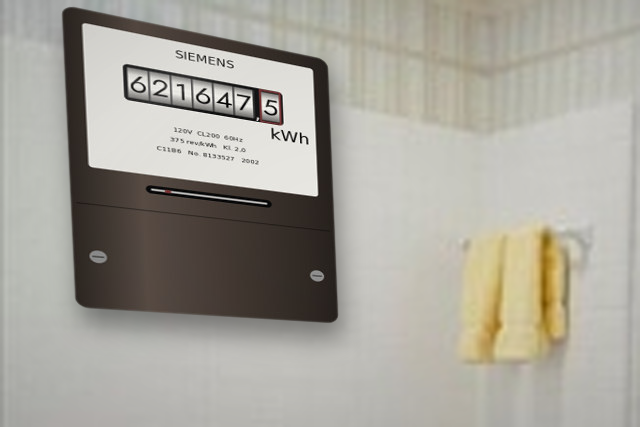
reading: 621647.5; kWh
